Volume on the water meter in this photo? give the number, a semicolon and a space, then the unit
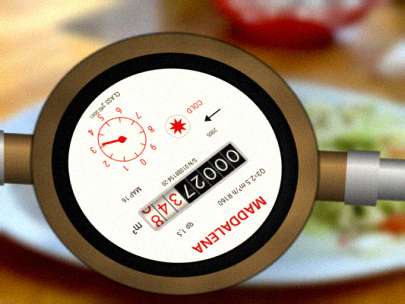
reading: 27.3483; m³
